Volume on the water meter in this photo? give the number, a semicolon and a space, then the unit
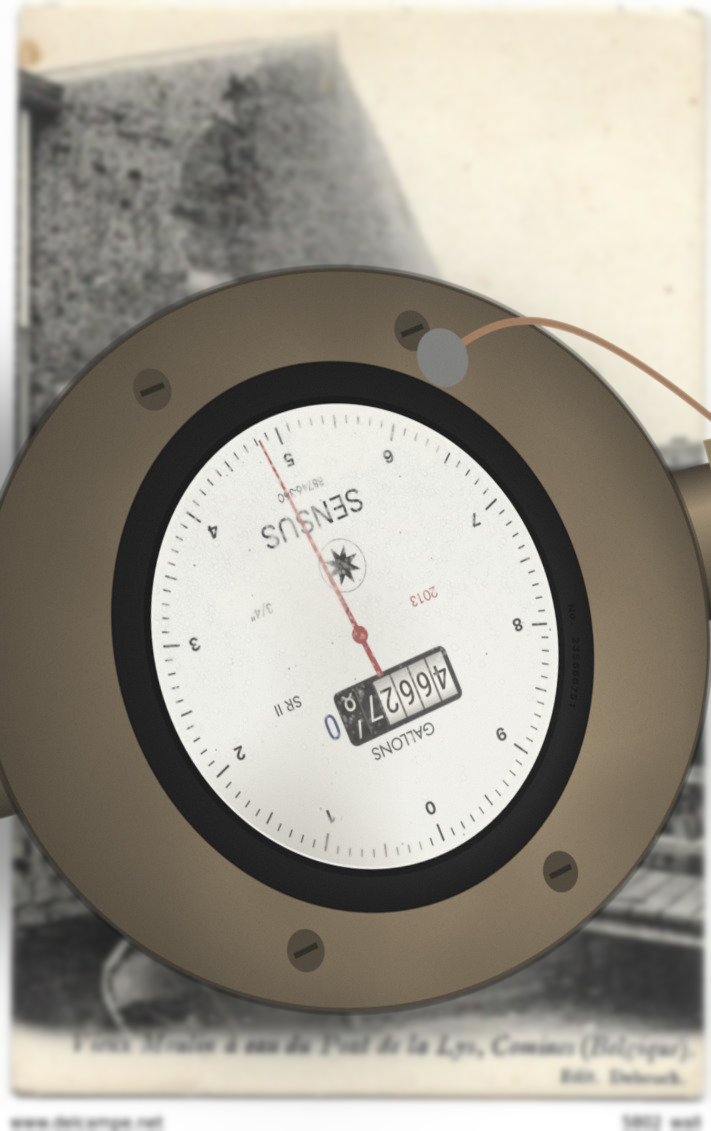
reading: 4662774.8; gal
